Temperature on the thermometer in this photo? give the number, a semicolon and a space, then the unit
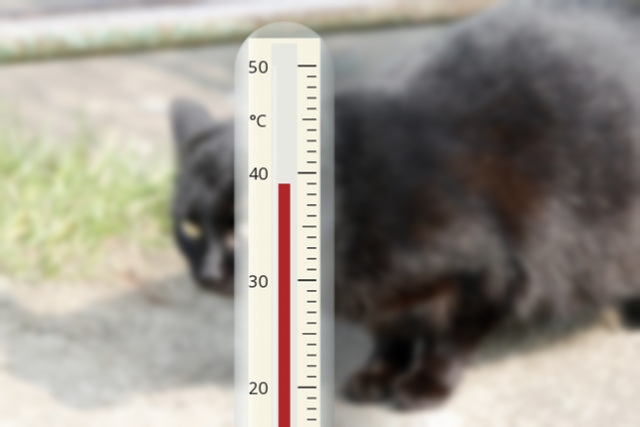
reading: 39; °C
